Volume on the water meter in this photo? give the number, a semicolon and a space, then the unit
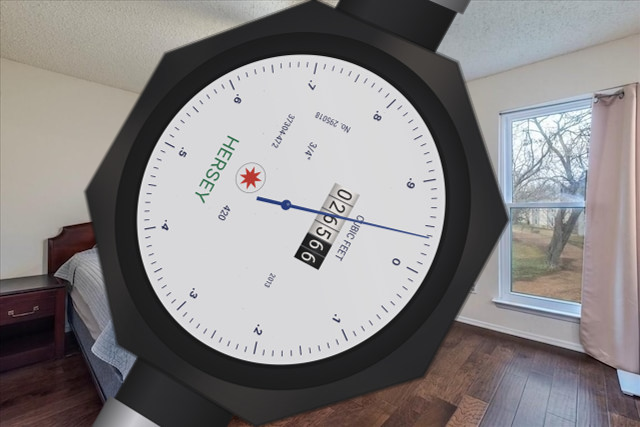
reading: 26565.96; ft³
